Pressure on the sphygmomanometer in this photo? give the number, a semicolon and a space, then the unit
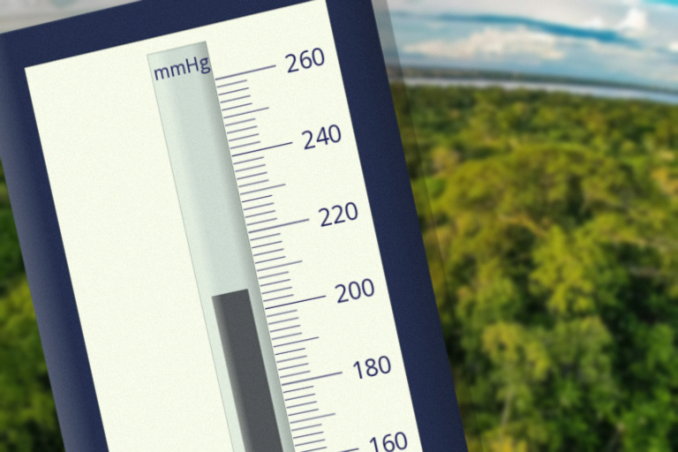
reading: 206; mmHg
